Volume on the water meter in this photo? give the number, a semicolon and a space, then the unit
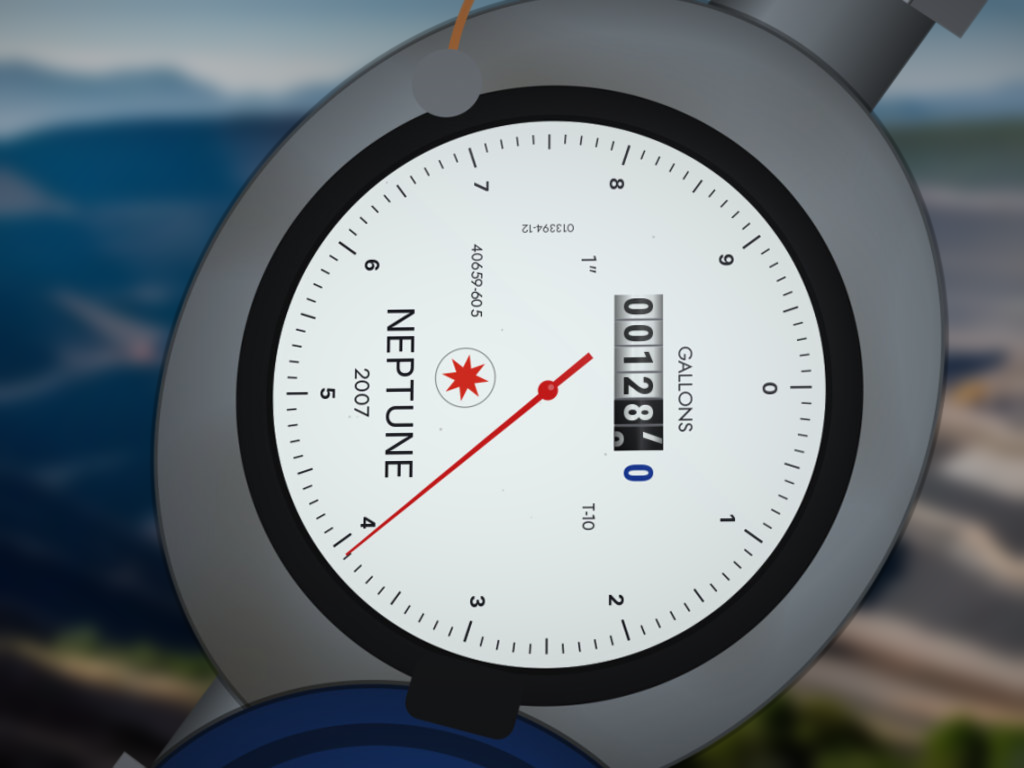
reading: 12873.9; gal
